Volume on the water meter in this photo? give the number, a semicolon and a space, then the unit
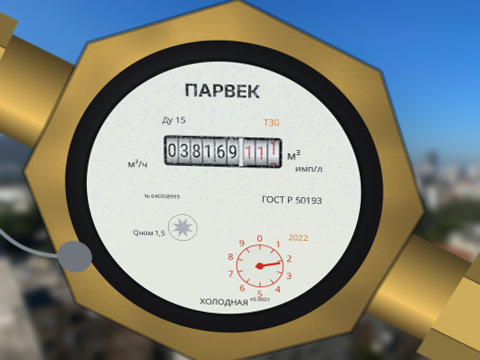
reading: 38169.1112; m³
